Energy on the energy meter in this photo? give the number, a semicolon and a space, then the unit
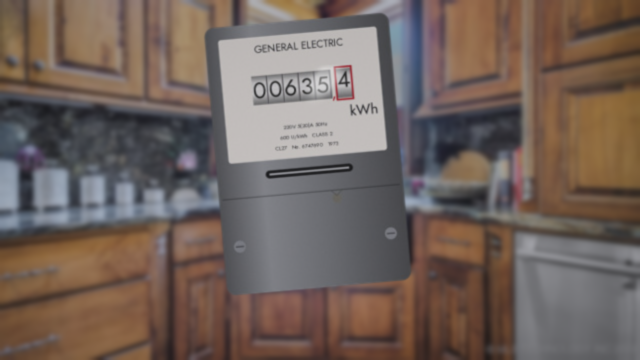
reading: 635.4; kWh
